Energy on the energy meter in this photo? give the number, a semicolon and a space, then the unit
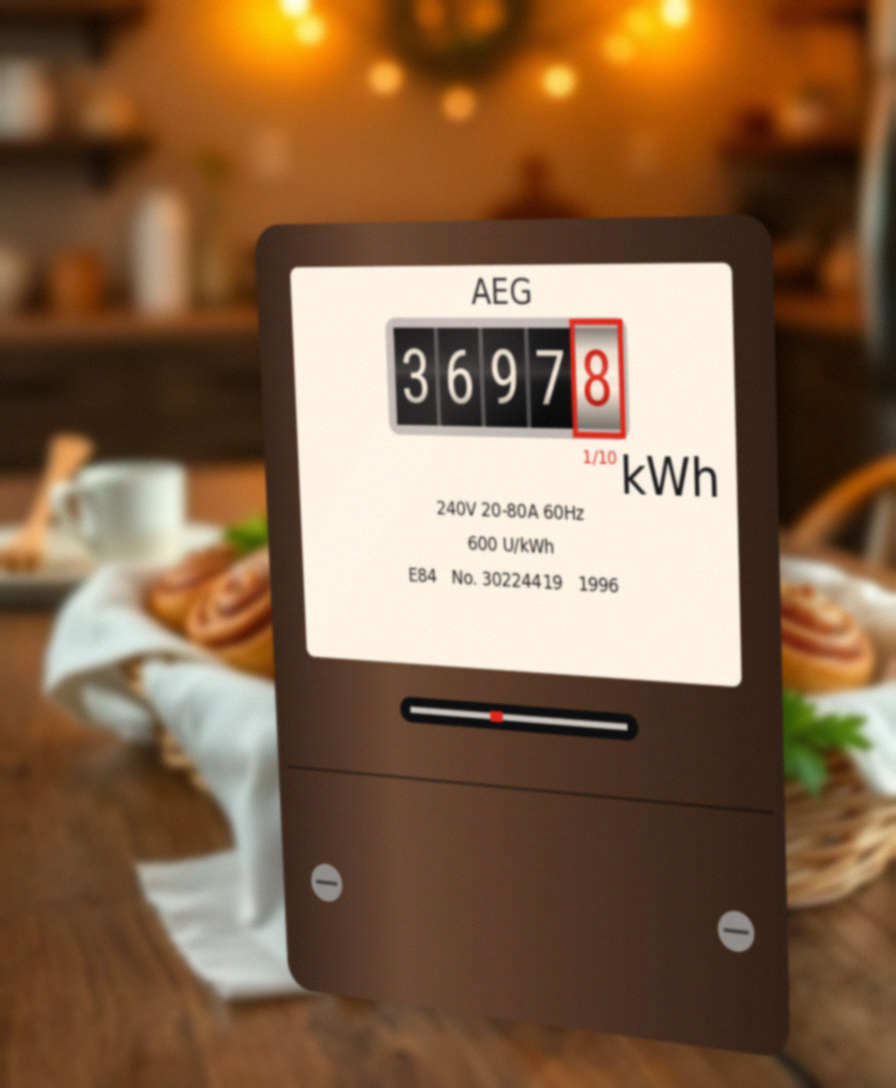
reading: 3697.8; kWh
